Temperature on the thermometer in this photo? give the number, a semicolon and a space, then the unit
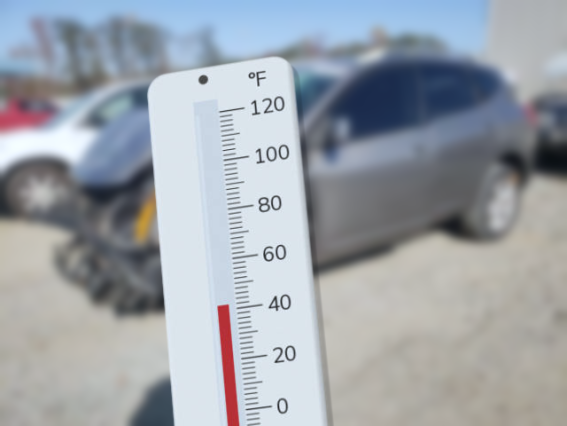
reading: 42; °F
